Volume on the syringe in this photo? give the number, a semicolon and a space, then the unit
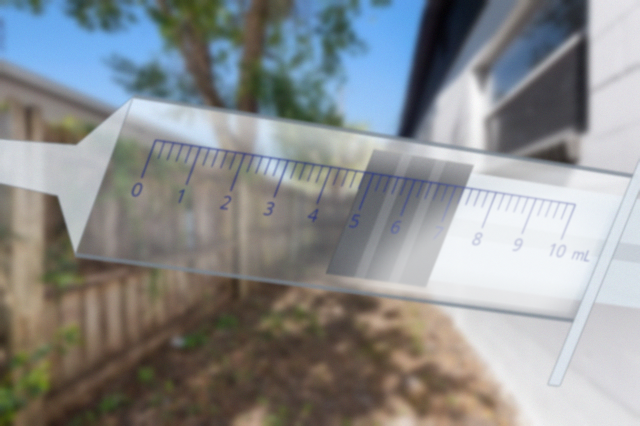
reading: 4.8; mL
